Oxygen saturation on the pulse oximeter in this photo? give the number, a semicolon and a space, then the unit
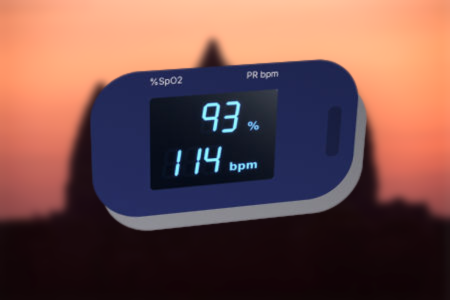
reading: 93; %
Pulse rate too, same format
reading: 114; bpm
